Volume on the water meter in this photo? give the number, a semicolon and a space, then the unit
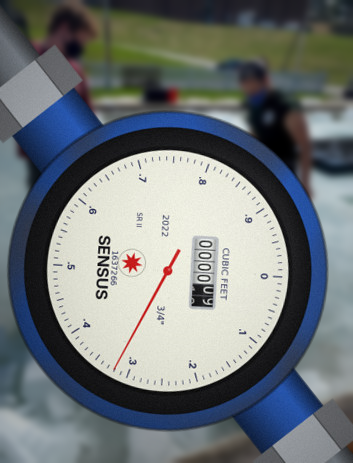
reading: 9.32; ft³
